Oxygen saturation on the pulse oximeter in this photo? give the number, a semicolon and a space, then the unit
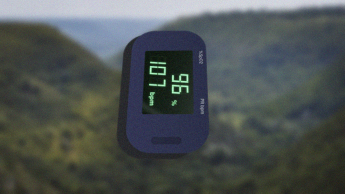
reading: 96; %
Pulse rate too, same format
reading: 107; bpm
